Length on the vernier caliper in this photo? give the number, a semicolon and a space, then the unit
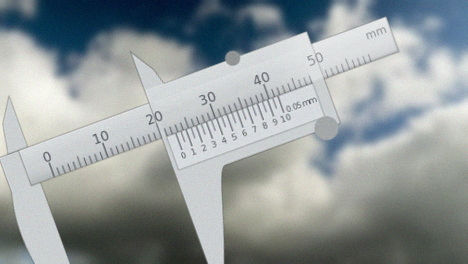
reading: 22.6; mm
